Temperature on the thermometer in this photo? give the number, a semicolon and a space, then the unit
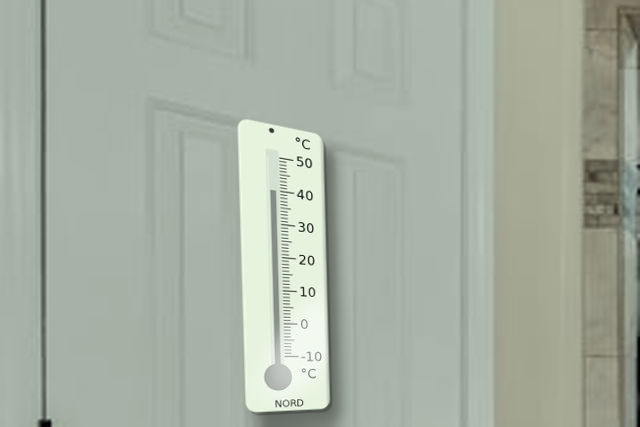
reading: 40; °C
